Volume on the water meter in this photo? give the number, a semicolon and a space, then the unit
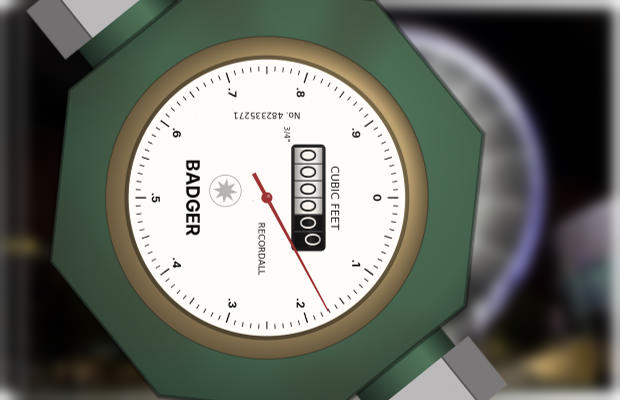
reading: 0.17; ft³
